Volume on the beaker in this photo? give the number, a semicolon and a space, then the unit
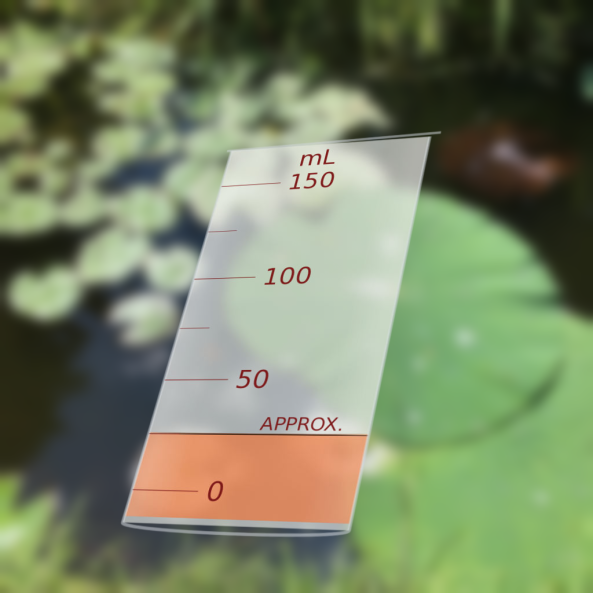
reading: 25; mL
